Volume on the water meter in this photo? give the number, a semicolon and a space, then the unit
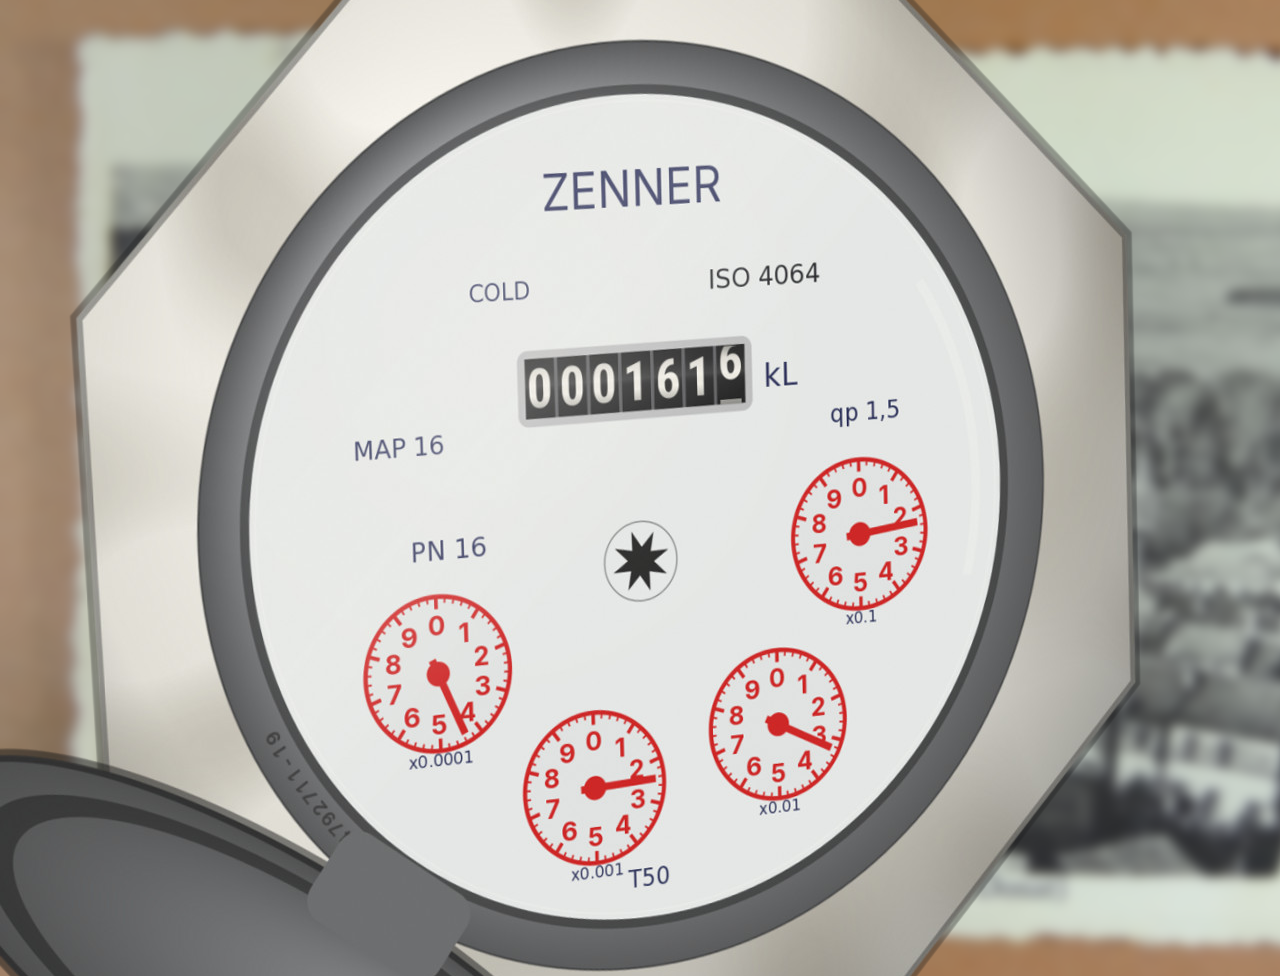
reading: 1616.2324; kL
